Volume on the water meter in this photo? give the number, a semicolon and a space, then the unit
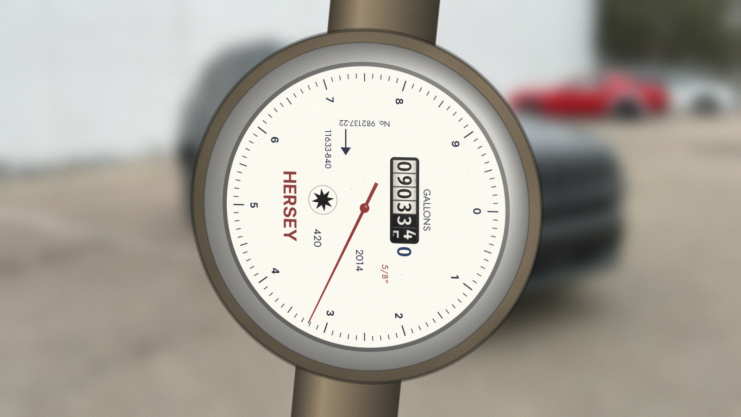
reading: 903343.2; gal
